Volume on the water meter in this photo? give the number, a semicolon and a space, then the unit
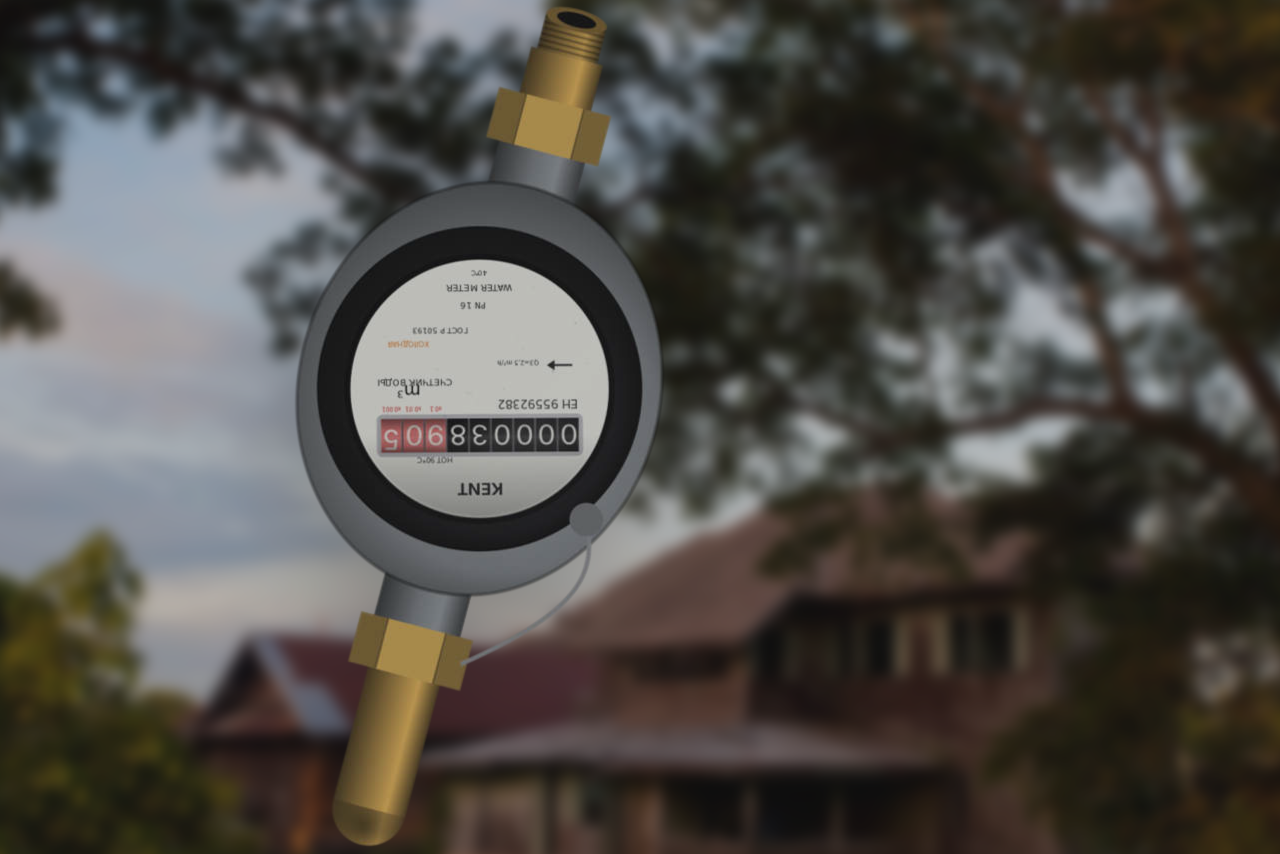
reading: 38.905; m³
